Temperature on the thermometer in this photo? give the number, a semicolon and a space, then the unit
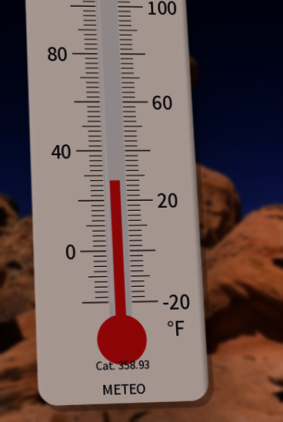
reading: 28; °F
